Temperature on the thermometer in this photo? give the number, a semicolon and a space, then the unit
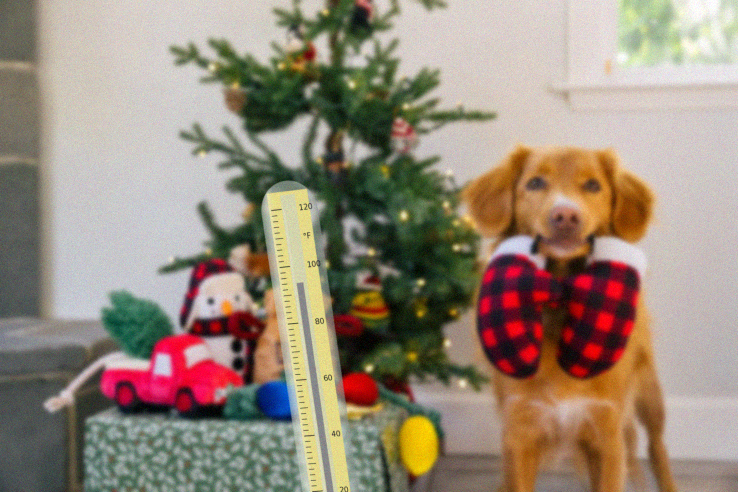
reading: 94; °F
